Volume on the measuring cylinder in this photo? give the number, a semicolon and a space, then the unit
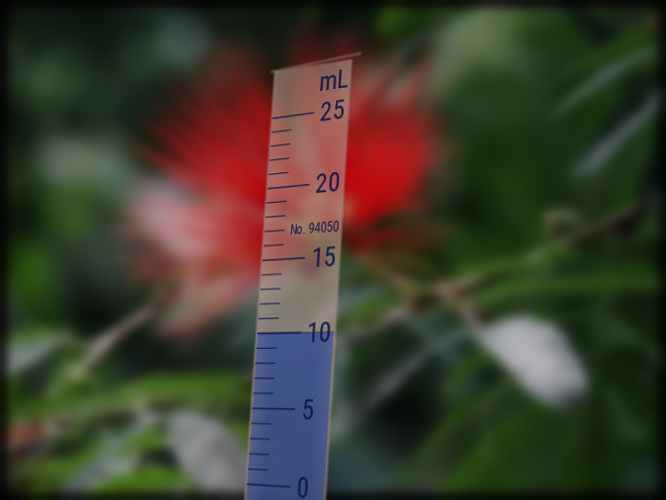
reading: 10; mL
